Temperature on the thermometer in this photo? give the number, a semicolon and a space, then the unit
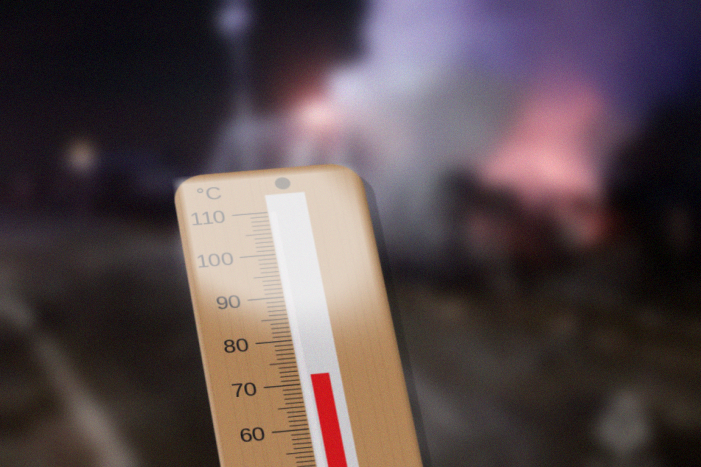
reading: 72; °C
